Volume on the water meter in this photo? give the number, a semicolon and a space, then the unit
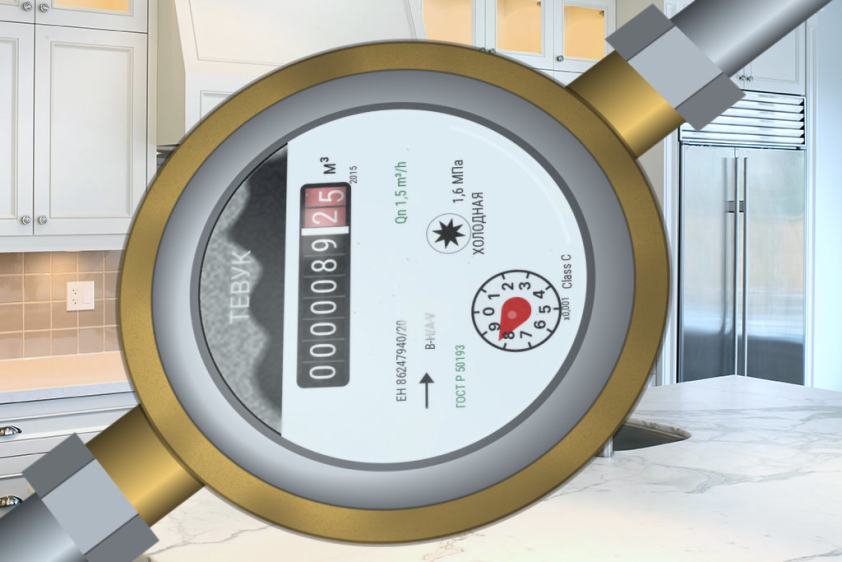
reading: 89.248; m³
